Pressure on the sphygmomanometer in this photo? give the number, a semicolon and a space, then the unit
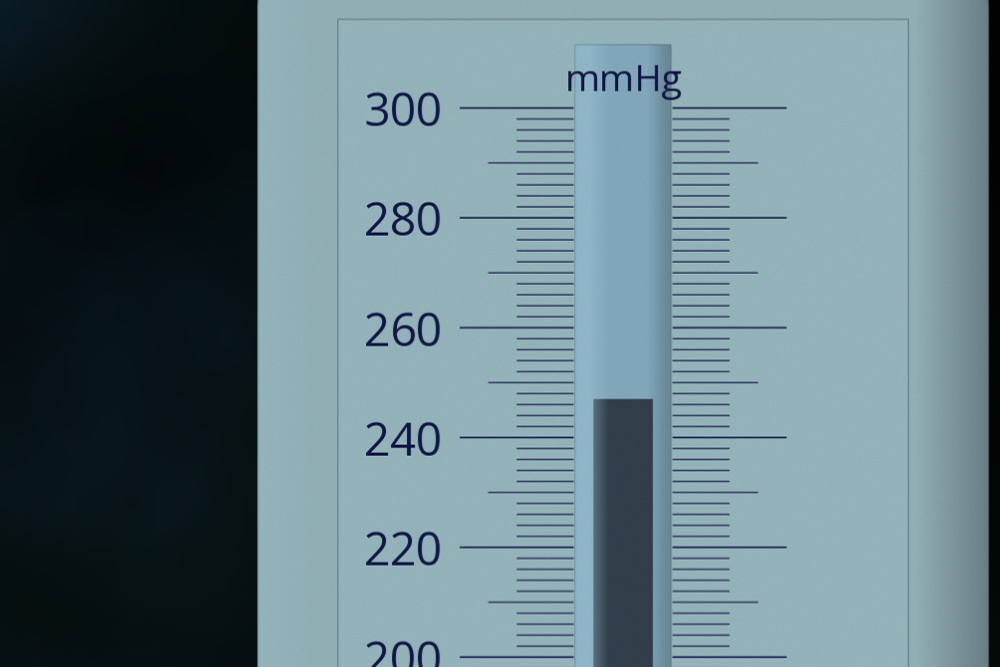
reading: 247; mmHg
